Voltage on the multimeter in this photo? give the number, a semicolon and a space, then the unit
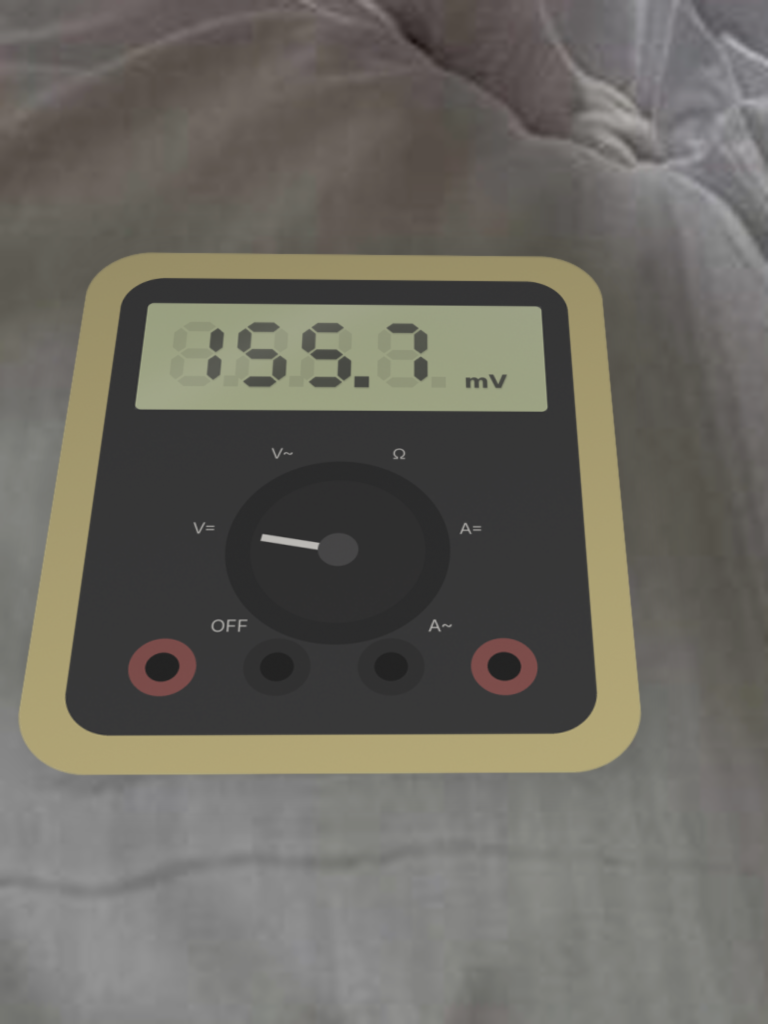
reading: 155.7; mV
